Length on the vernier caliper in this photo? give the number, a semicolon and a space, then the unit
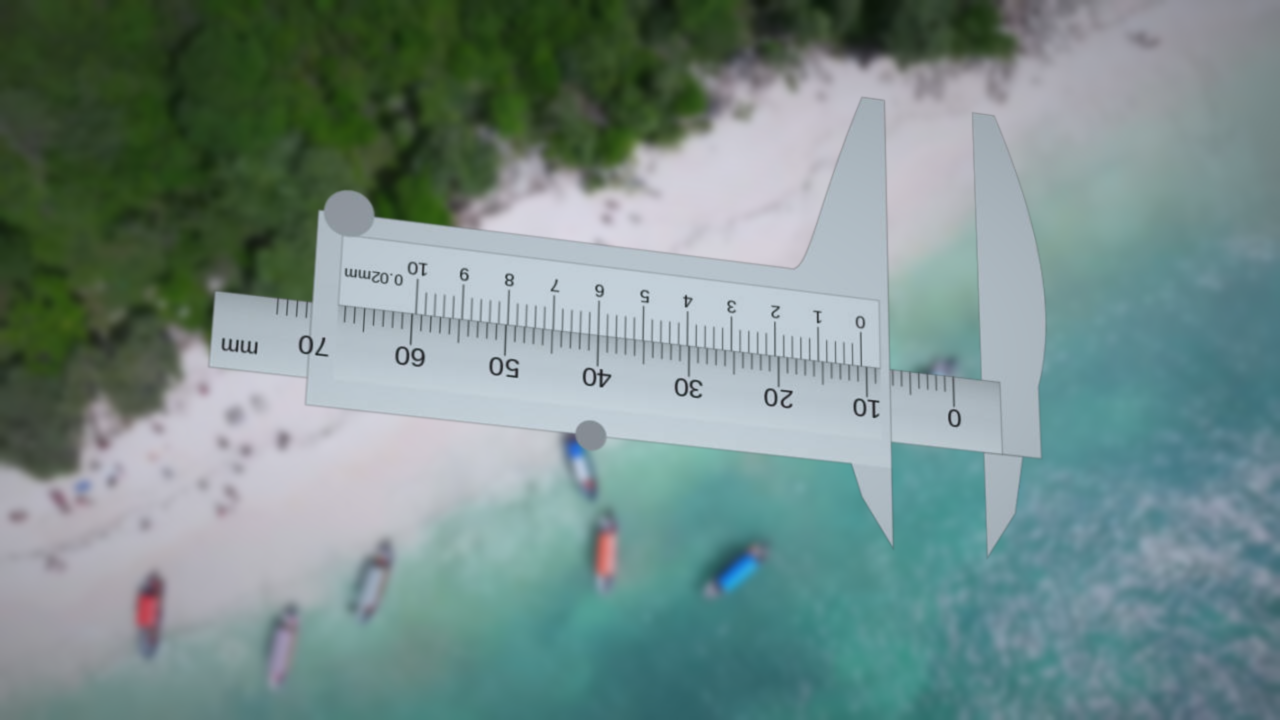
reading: 10.6; mm
